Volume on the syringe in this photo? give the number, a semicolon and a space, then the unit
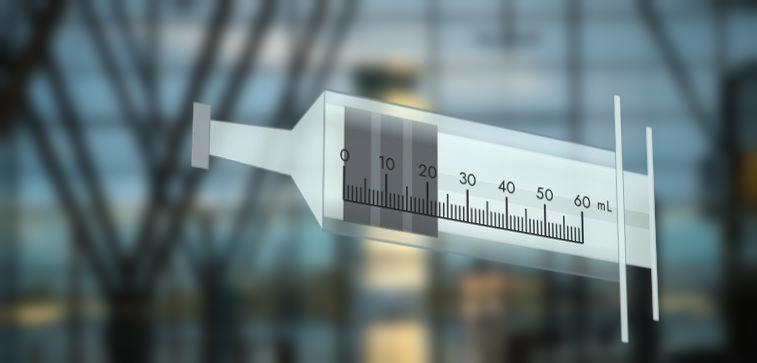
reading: 0; mL
